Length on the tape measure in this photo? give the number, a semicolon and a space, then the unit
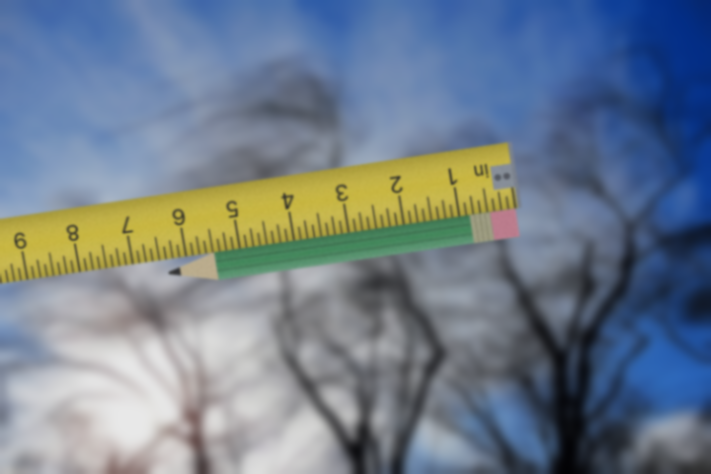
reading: 6.375; in
